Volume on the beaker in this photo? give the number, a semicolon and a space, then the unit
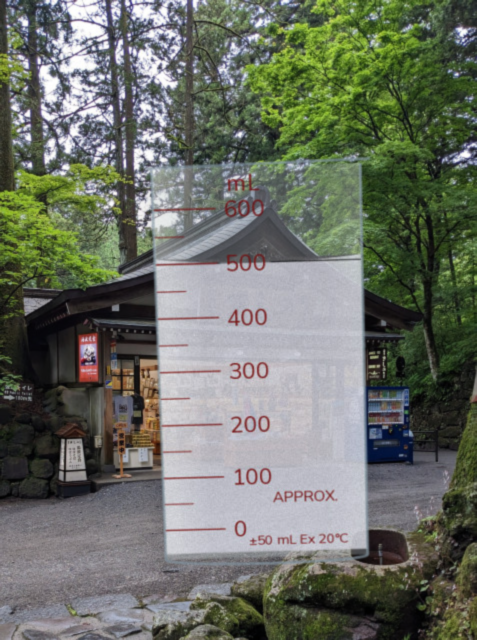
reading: 500; mL
